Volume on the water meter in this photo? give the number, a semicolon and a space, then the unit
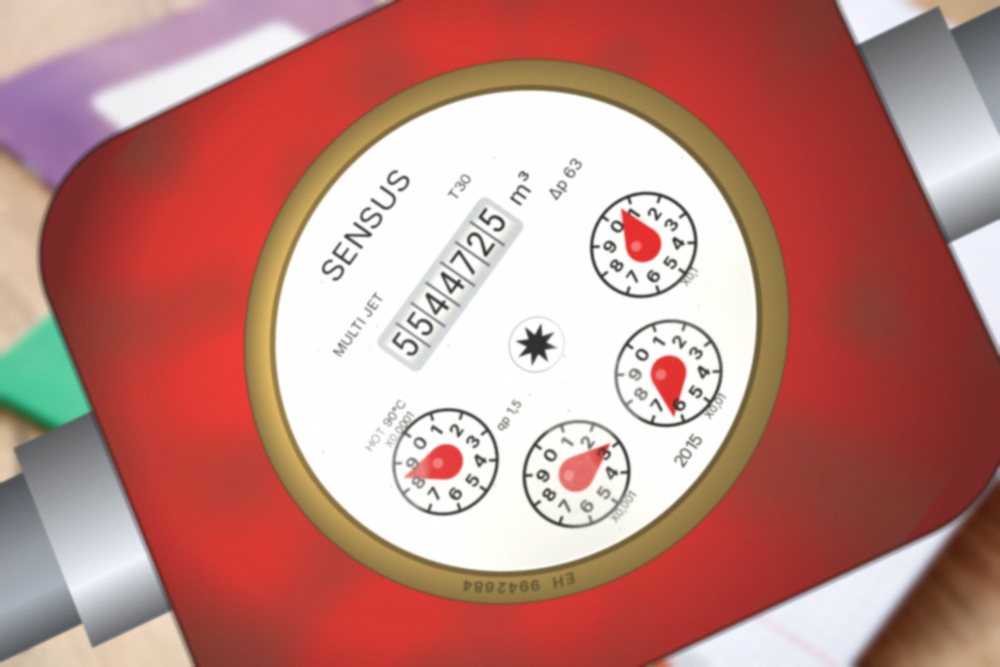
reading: 5544725.0628; m³
